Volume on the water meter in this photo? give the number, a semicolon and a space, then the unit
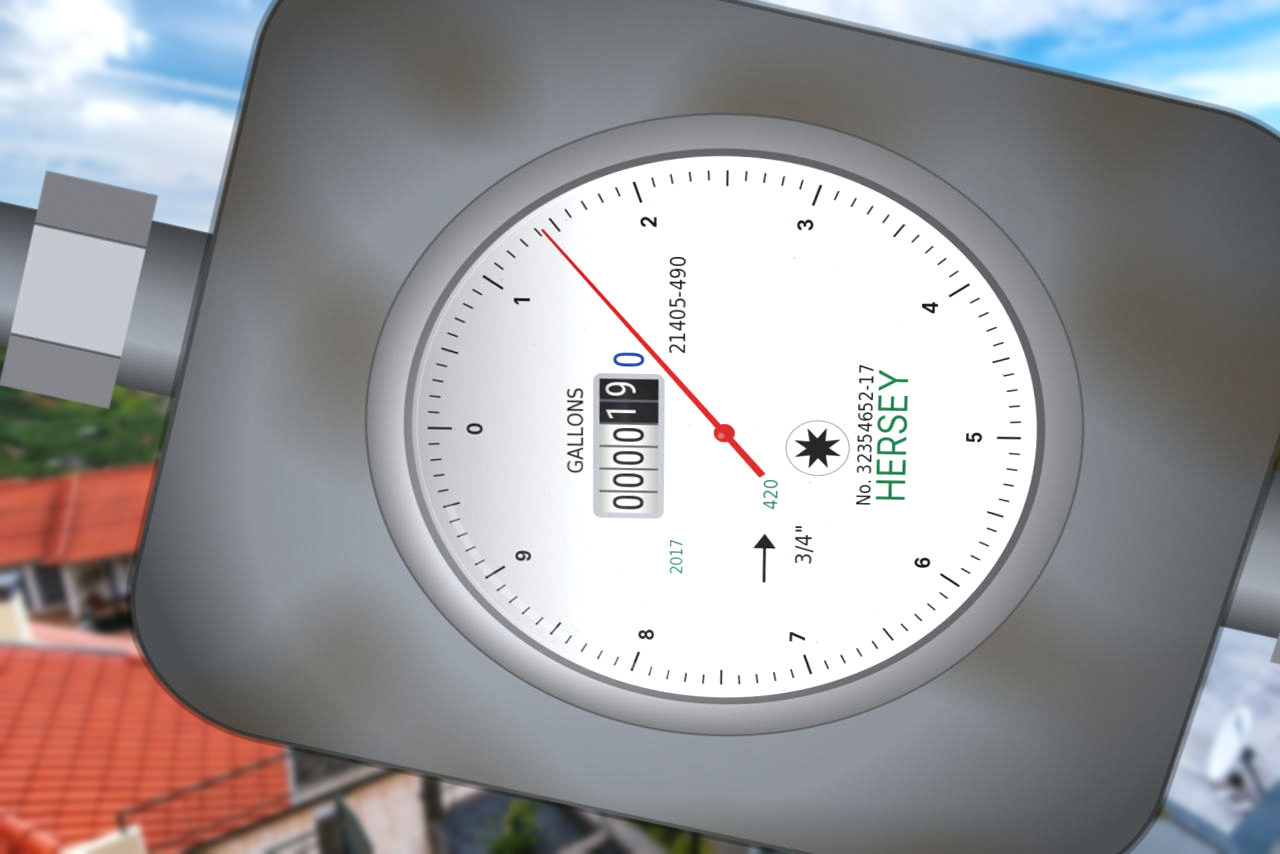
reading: 191.4; gal
